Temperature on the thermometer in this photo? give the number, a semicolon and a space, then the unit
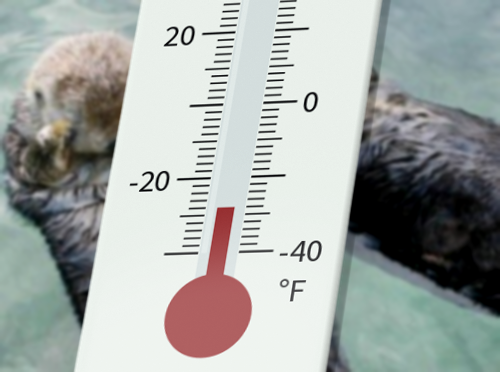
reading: -28; °F
